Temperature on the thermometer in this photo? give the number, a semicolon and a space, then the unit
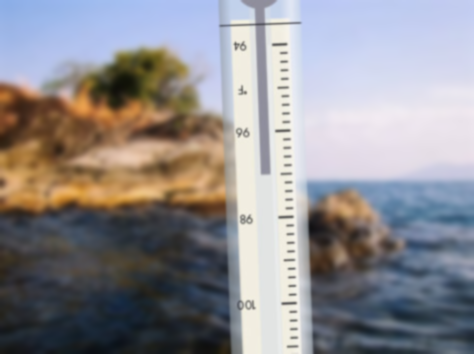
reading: 97; °F
